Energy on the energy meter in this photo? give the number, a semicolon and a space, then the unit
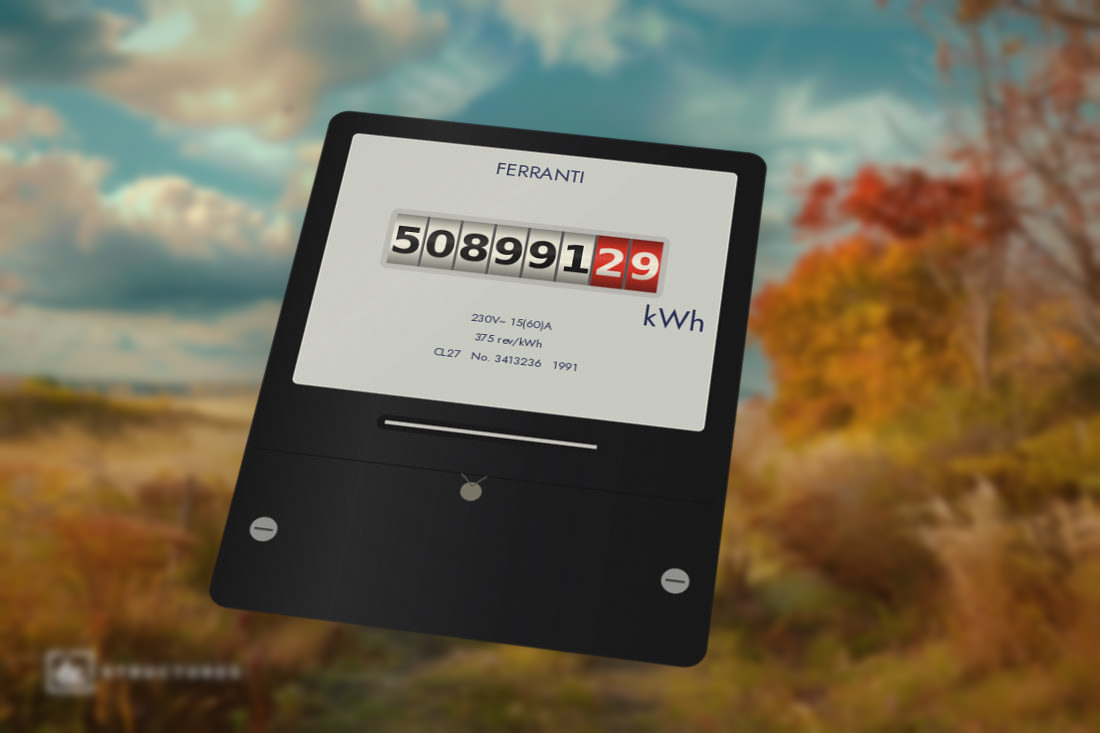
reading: 508991.29; kWh
